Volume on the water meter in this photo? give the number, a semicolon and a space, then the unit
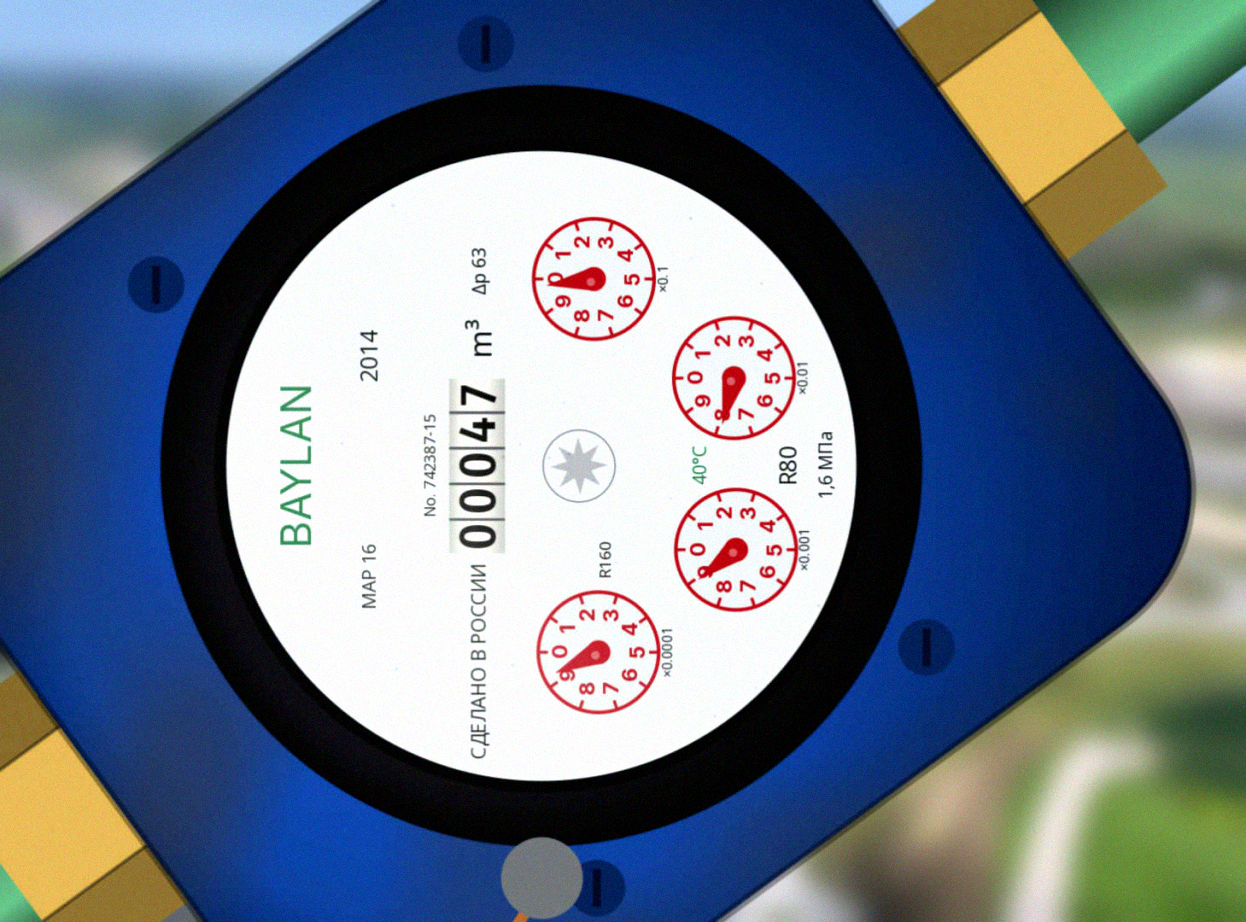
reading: 46.9789; m³
